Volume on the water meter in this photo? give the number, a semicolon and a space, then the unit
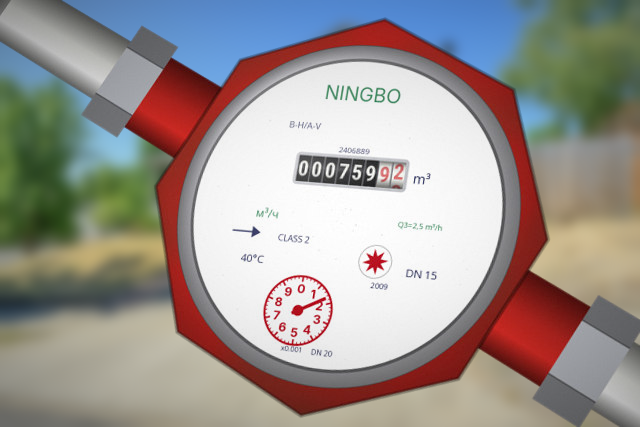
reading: 759.921; m³
